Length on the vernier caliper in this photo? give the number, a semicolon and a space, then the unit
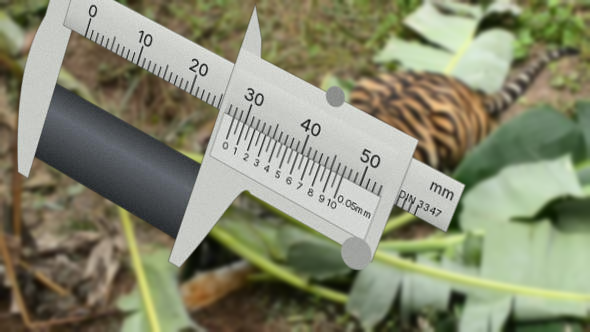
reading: 28.0; mm
